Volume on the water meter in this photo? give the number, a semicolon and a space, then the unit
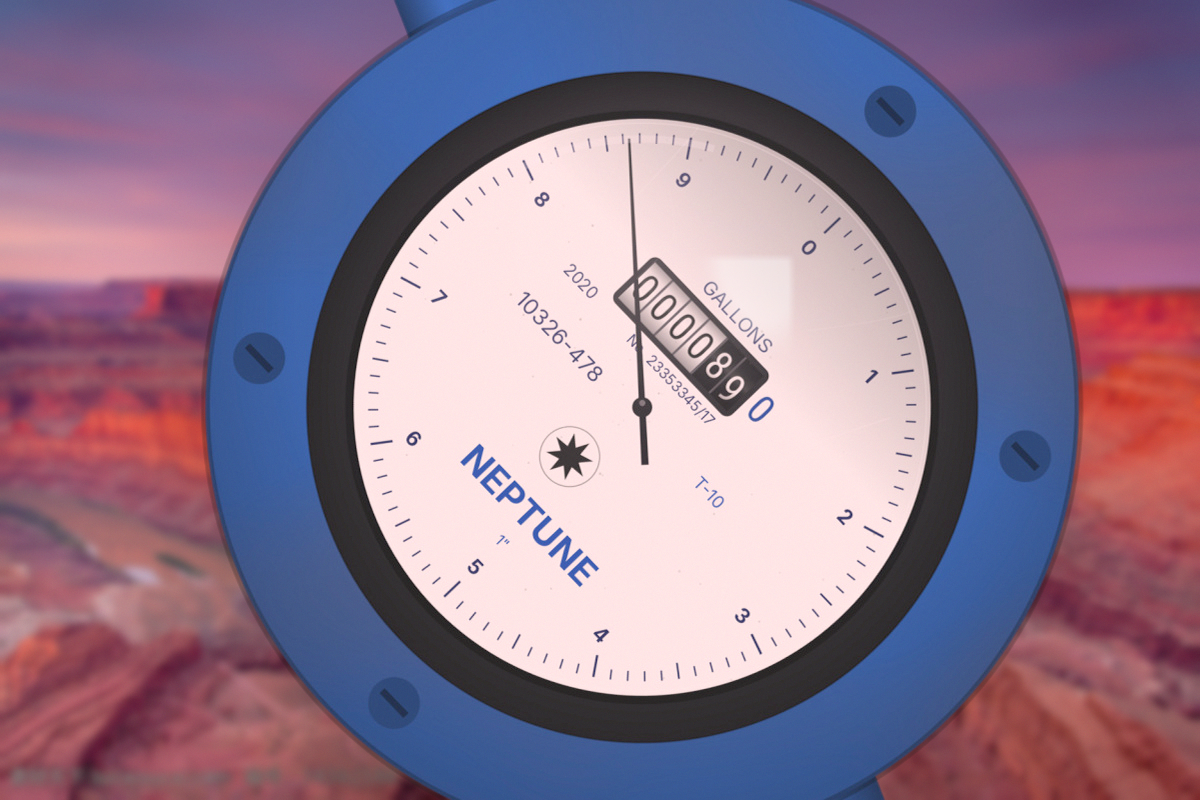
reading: 888.6; gal
